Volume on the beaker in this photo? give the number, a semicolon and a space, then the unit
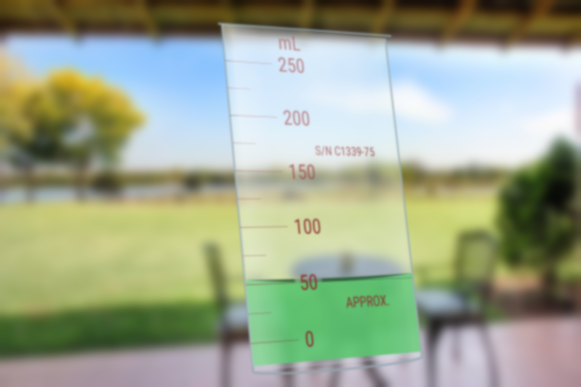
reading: 50; mL
